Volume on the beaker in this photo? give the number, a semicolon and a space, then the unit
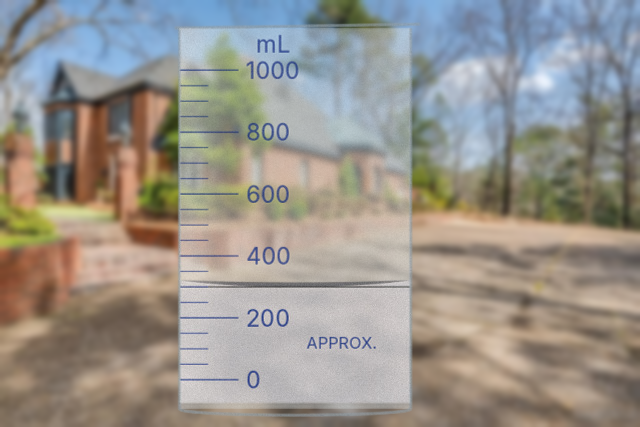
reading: 300; mL
